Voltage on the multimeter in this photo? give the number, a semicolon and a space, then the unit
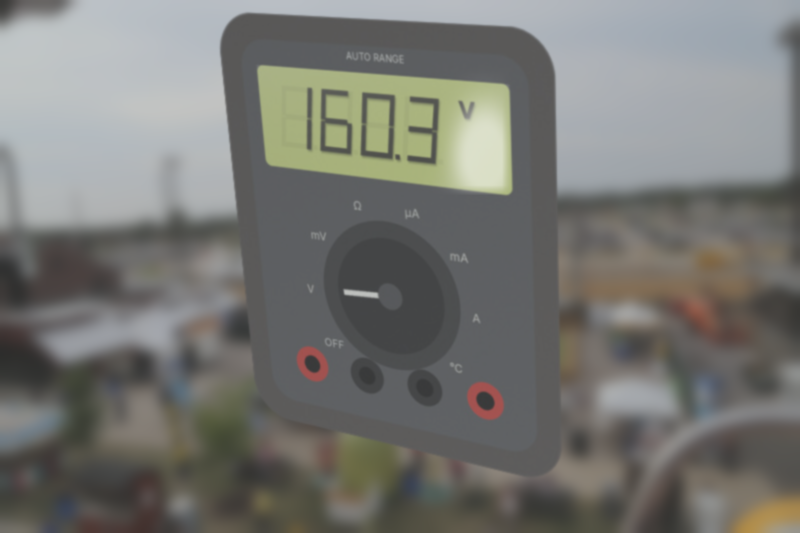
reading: 160.3; V
